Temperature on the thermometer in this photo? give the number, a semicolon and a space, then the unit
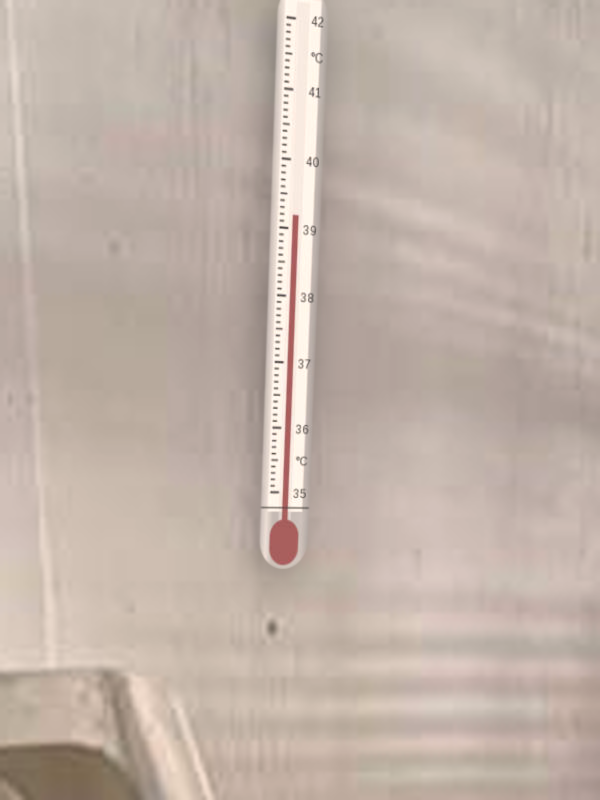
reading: 39.2; °C
